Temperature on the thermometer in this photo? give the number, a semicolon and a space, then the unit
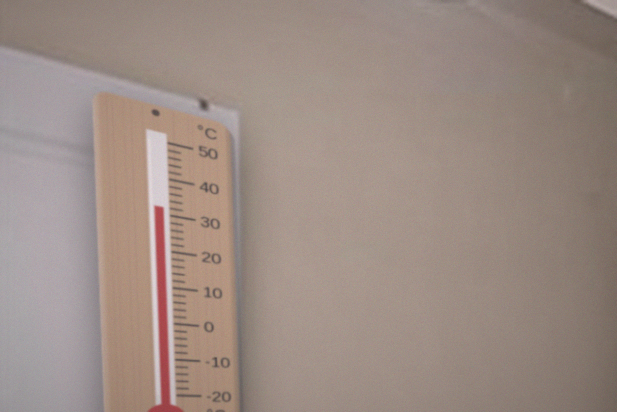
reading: 32; °C
